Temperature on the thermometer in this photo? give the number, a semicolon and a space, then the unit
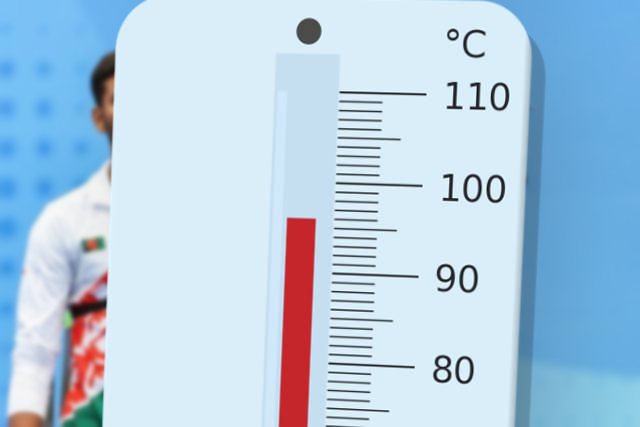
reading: 96; °C
